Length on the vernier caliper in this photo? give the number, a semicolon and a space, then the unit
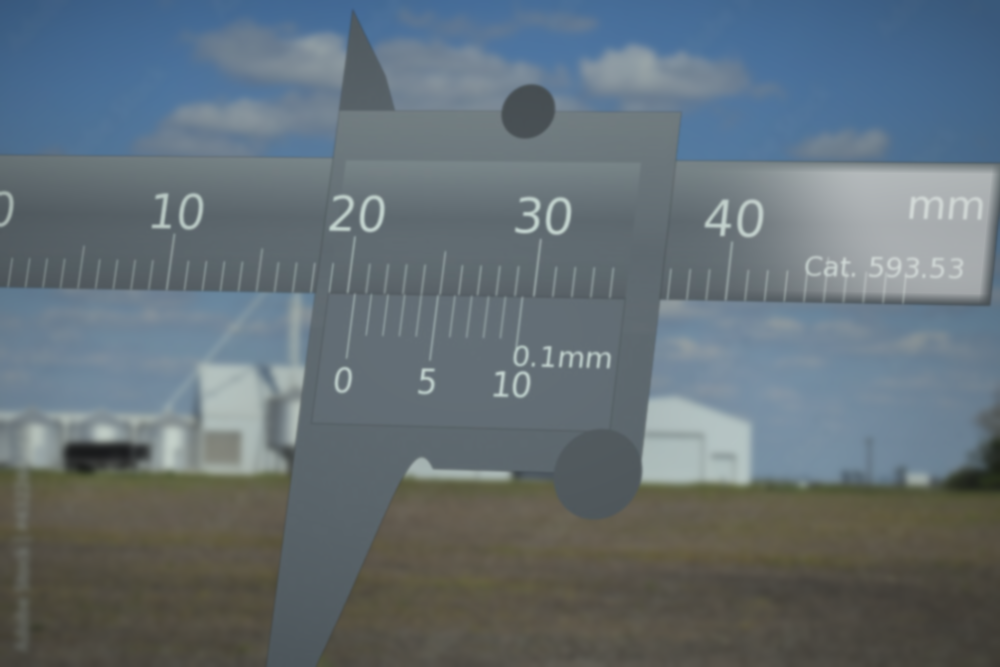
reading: 20.4; mm
